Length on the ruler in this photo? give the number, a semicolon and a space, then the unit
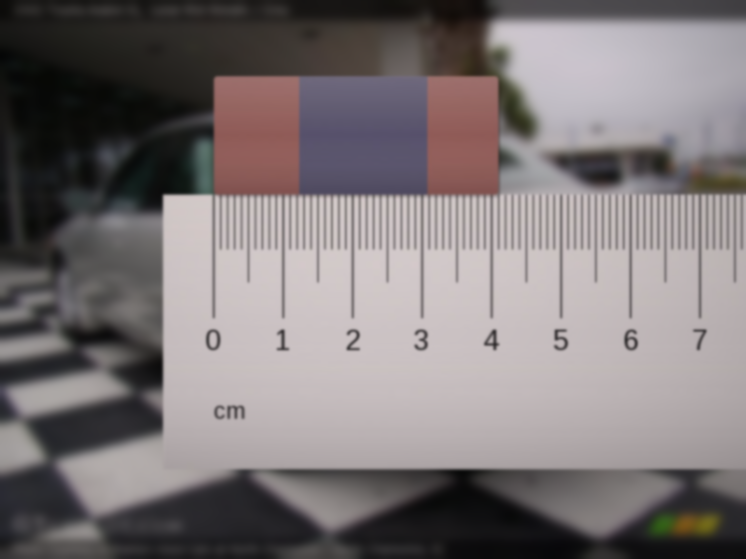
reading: 4.1; cm
